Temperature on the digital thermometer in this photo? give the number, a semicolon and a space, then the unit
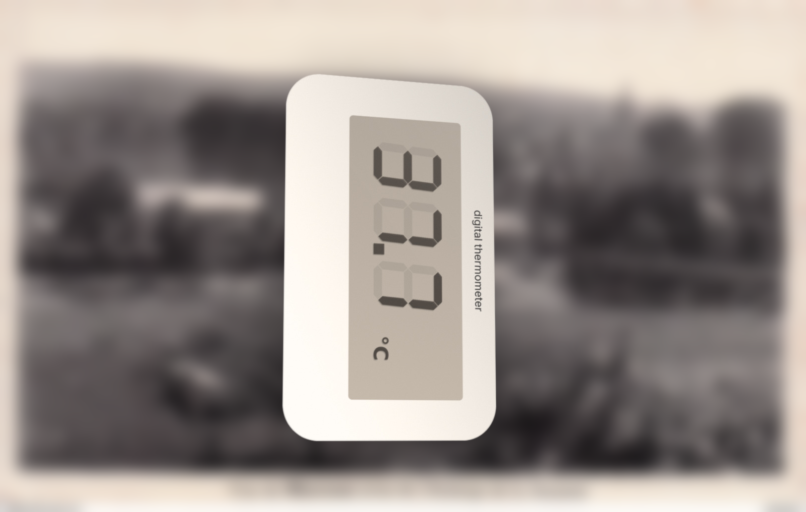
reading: 37.7; °C
